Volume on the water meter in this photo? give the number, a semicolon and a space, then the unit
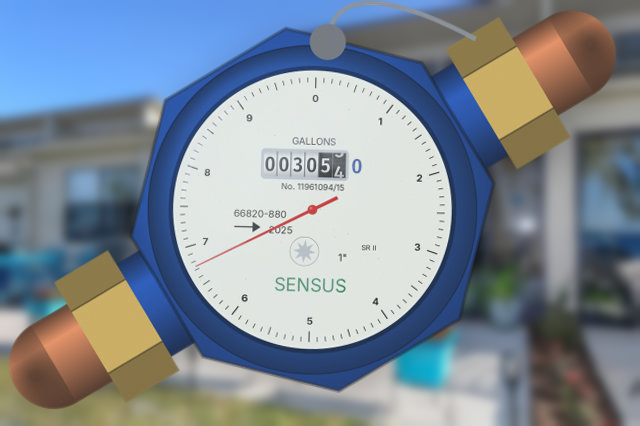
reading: 30536.7; gal
